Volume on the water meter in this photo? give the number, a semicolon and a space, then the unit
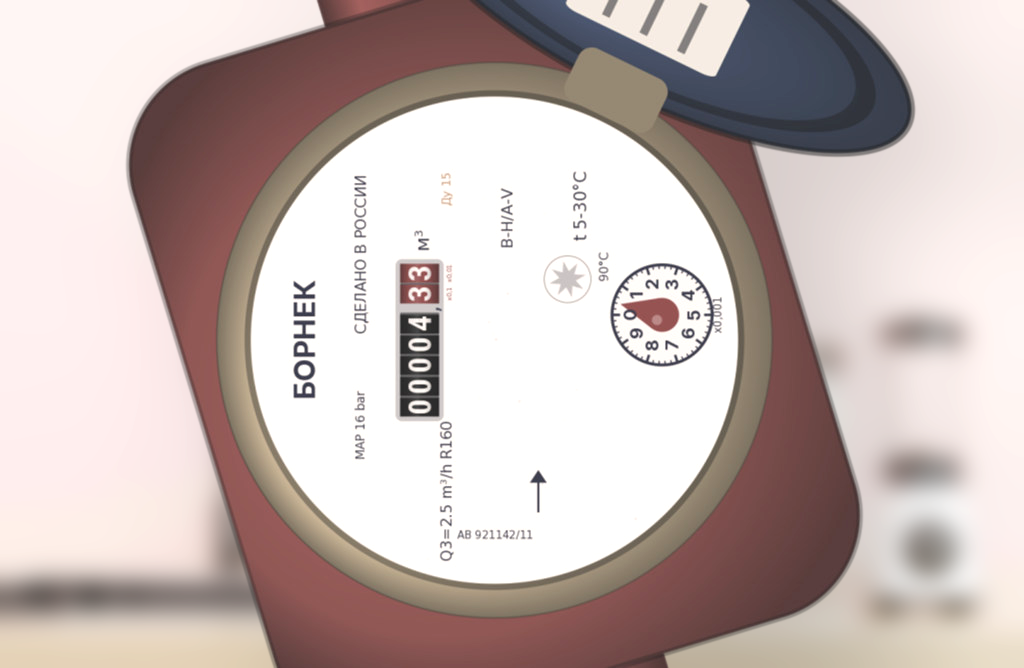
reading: 4.330; m³
